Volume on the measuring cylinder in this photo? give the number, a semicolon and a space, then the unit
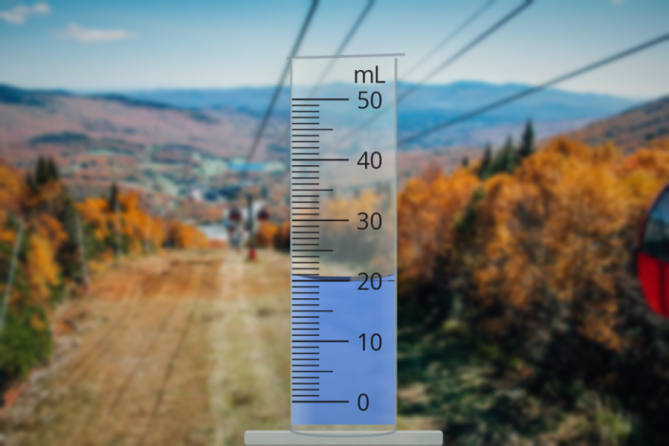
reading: 20; mL
